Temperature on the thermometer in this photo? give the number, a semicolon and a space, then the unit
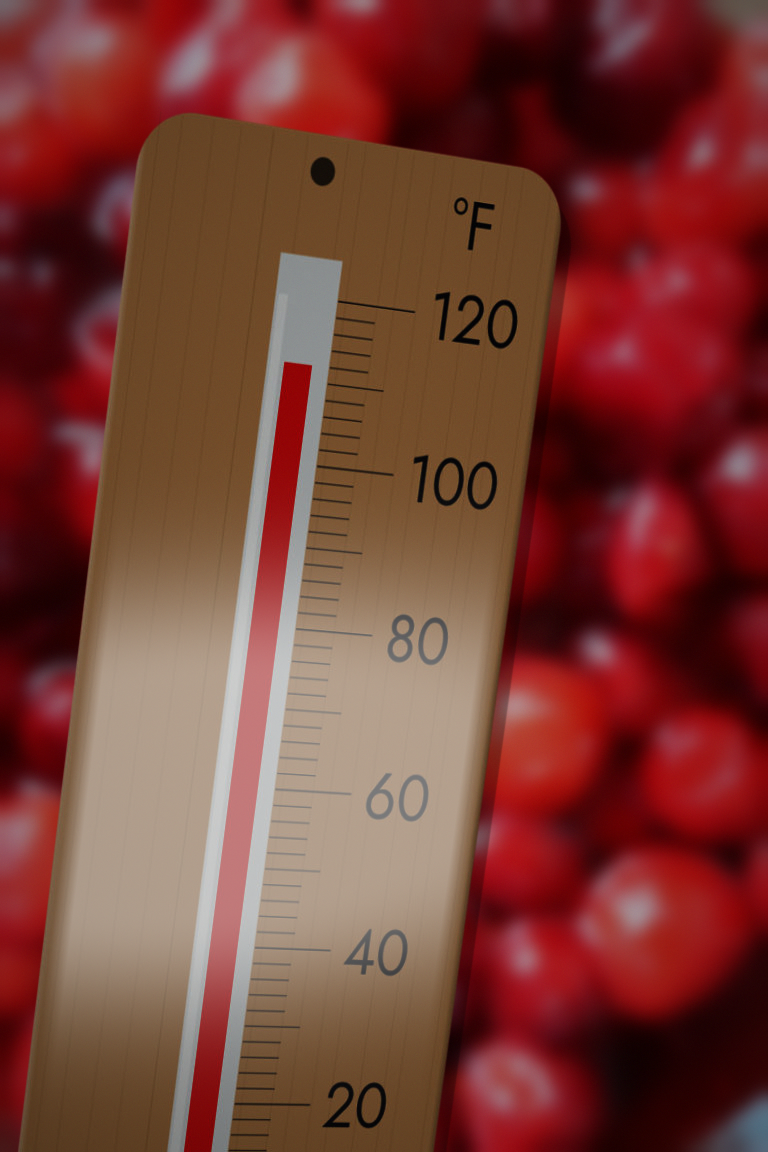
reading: 112; °F
